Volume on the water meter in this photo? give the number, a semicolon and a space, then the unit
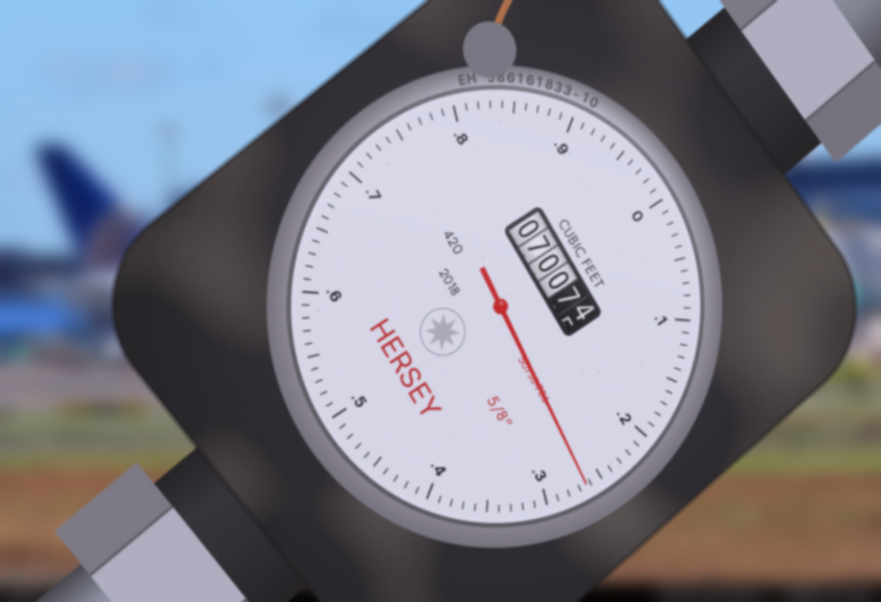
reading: 70074.26; ft³
